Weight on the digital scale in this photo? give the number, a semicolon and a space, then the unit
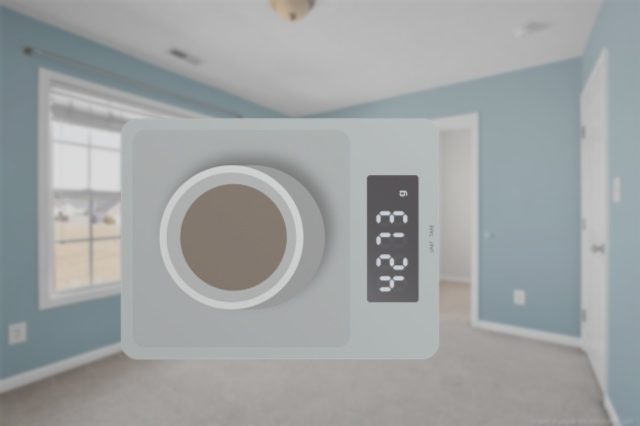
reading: 4273; g
